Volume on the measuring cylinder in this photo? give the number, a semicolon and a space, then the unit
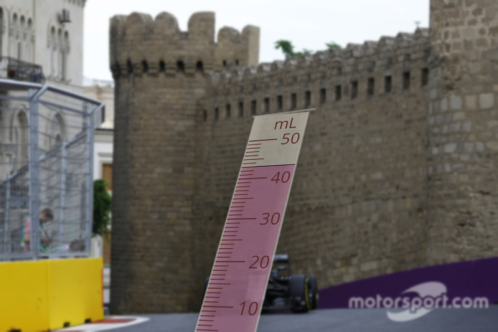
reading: 43; mL
